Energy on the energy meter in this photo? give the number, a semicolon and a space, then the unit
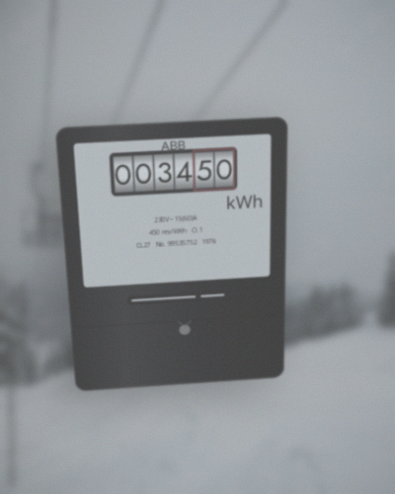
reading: 34.50; kWh
